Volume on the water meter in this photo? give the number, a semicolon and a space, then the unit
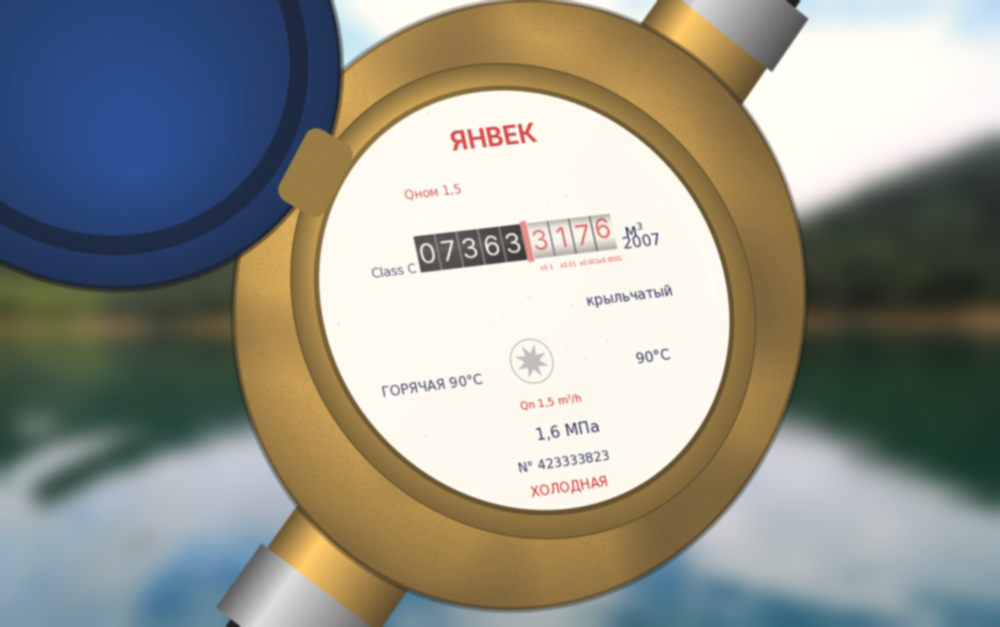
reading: 7363.3176; m³
